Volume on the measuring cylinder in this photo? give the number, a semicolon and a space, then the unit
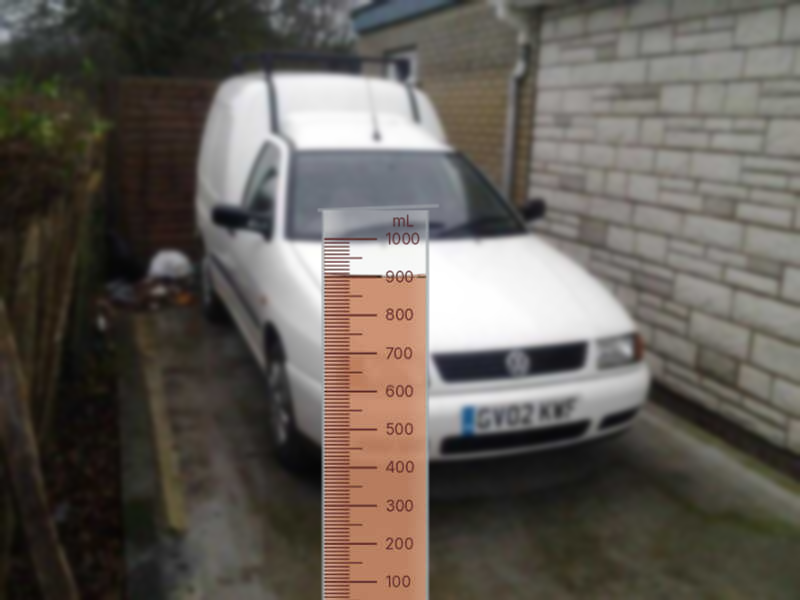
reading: 900; mL
